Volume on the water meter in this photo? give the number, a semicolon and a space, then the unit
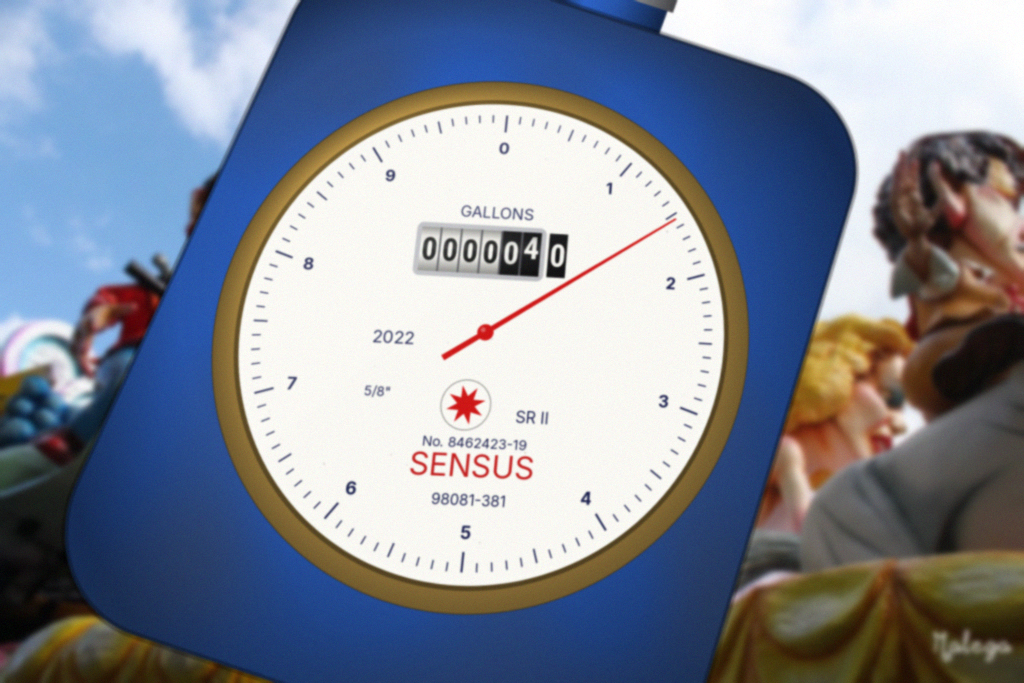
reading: 41.5; gal
